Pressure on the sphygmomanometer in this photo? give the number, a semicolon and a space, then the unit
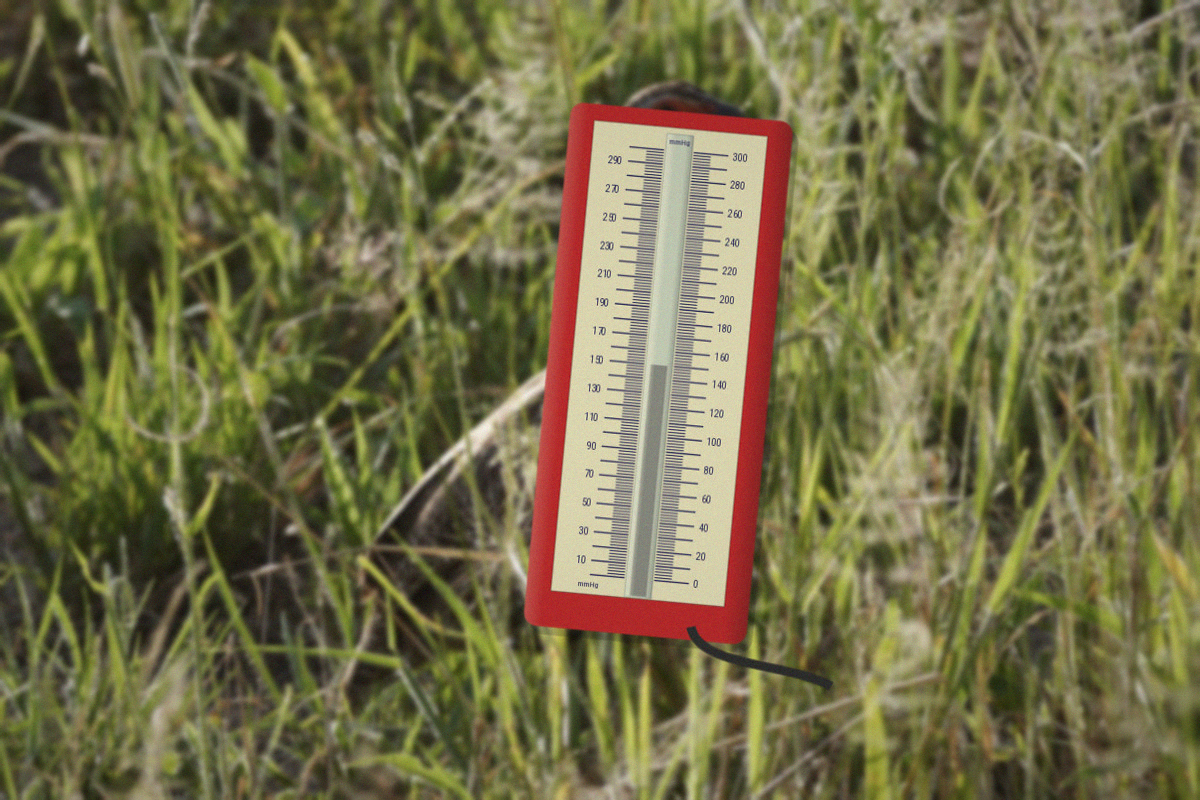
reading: 150; mmHg
